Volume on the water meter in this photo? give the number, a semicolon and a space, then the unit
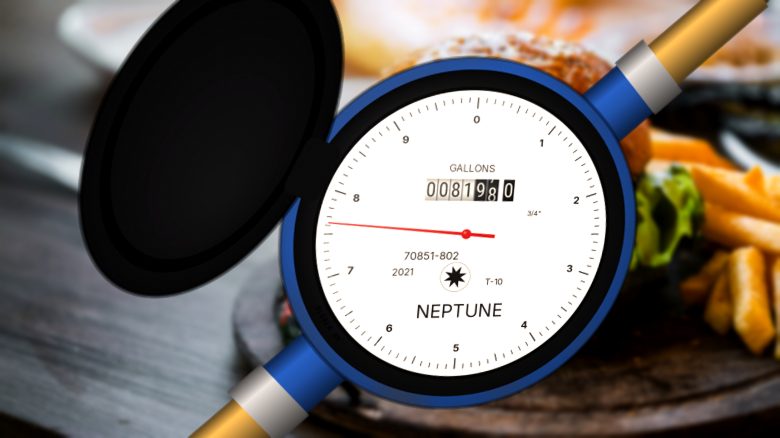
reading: 81977.6; gal
